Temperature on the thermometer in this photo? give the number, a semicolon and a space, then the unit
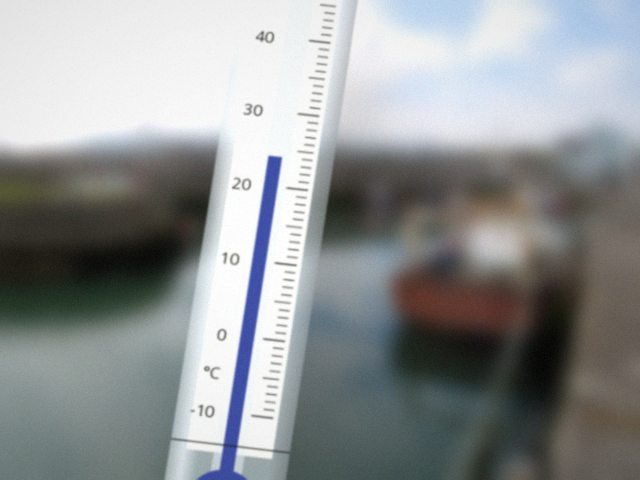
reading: 24; °C
